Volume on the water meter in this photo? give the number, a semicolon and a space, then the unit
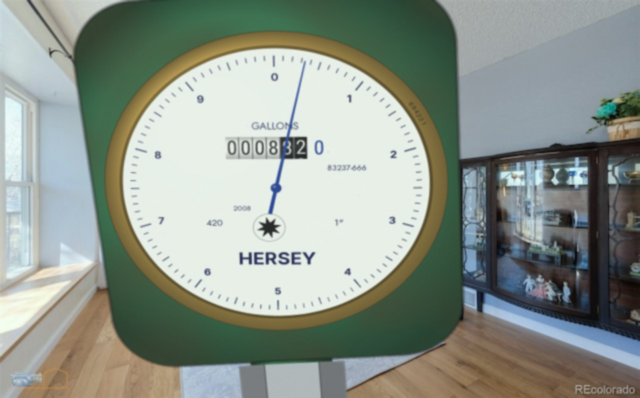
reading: 8820.3; gal
